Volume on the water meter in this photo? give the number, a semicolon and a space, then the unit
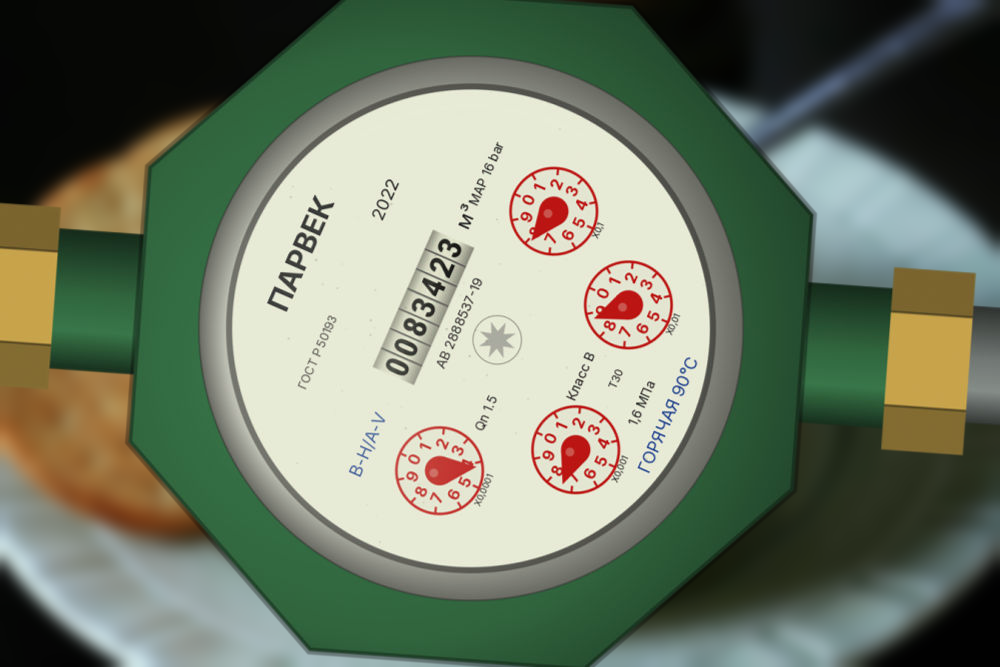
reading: 83423.7874; m³
